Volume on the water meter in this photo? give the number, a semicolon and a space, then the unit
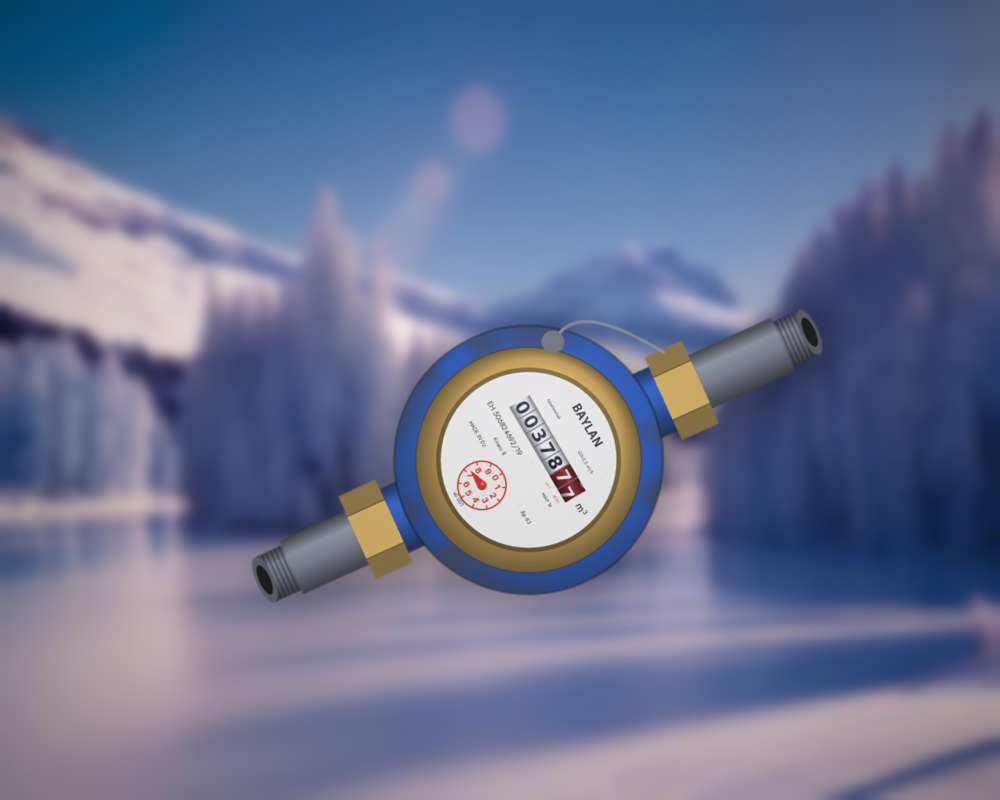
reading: 378.767; m³
